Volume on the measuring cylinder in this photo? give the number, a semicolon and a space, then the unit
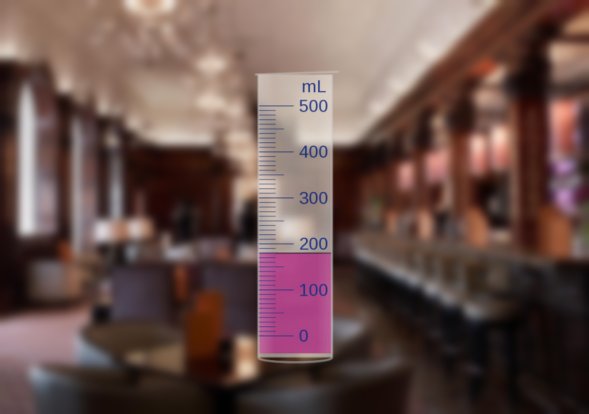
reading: 180; mL
